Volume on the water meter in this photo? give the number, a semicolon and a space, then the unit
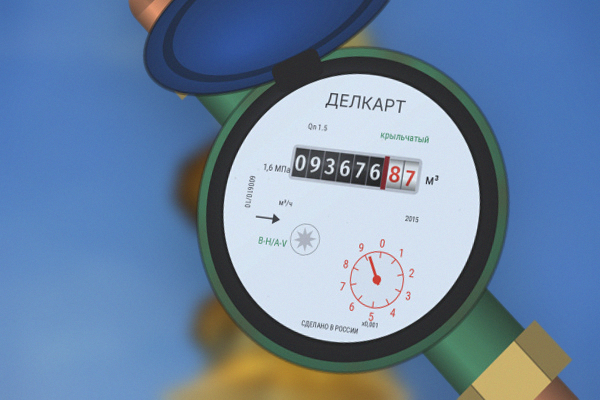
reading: 93676.869; m³
